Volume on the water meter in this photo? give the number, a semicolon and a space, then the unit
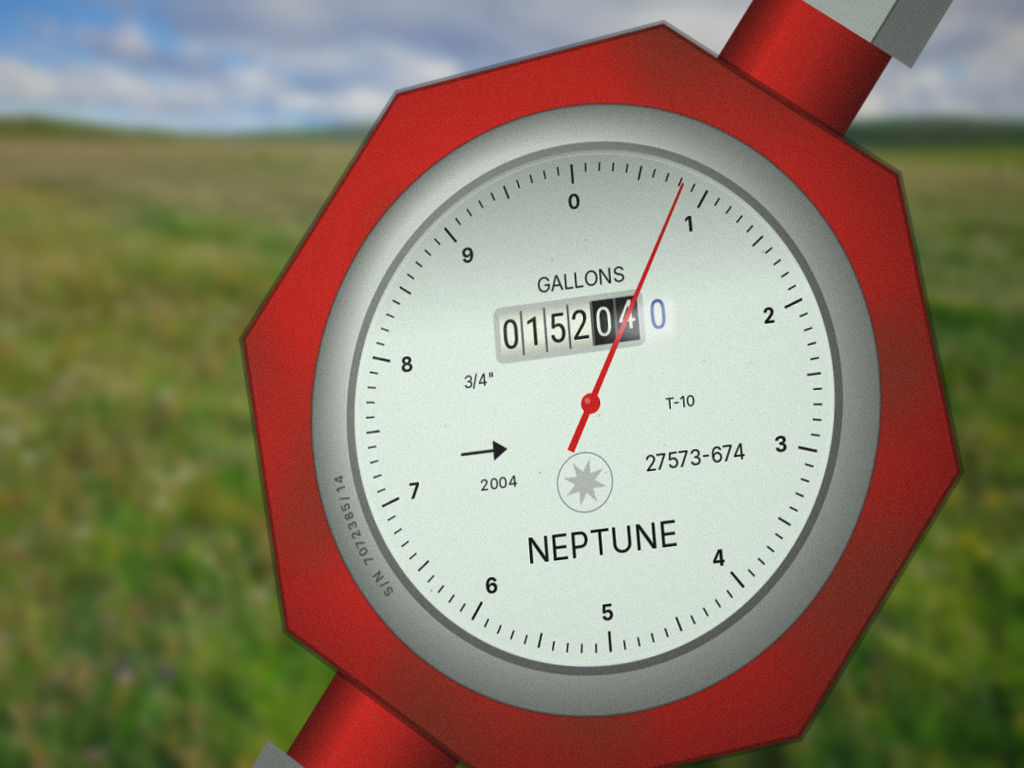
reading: 152040.8; gal
